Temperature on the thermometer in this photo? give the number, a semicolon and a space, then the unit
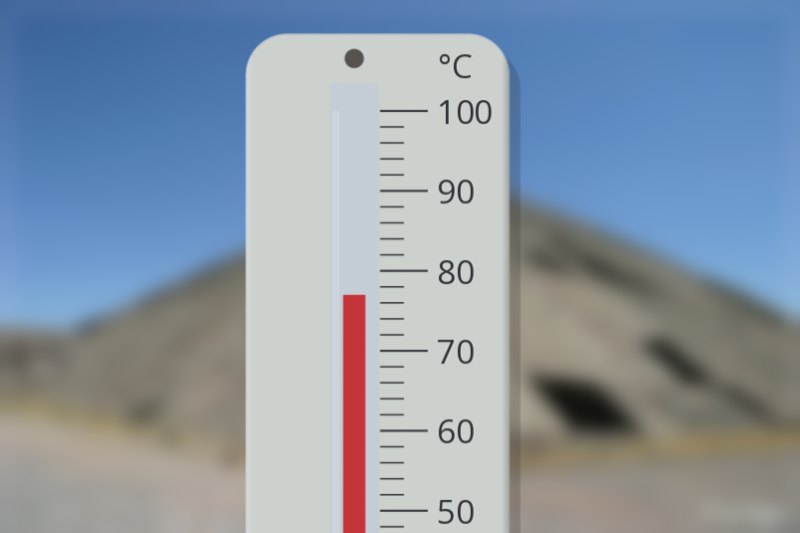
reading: 77; °C
